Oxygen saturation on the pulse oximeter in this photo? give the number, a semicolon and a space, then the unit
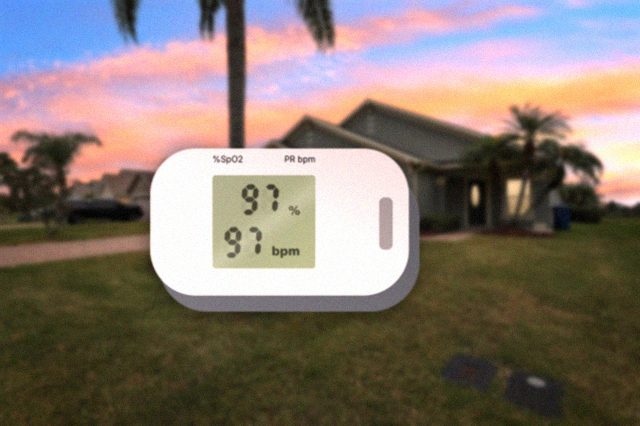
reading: 97; %
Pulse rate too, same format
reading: 97; bpm
